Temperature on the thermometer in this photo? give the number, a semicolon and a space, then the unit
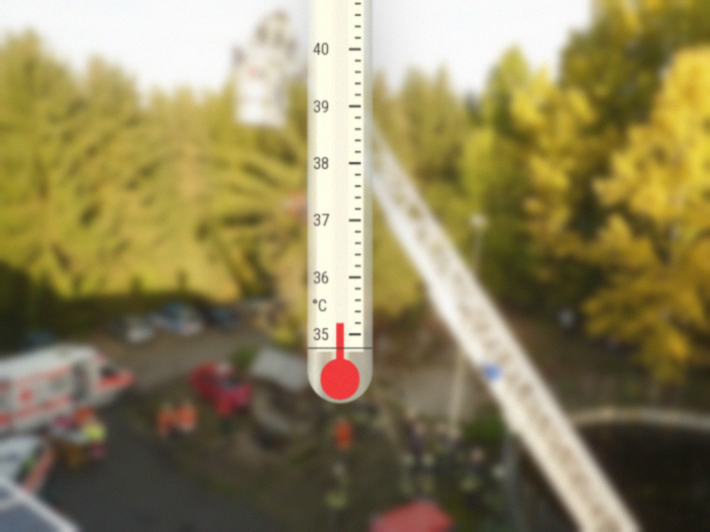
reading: 35.2; °C
